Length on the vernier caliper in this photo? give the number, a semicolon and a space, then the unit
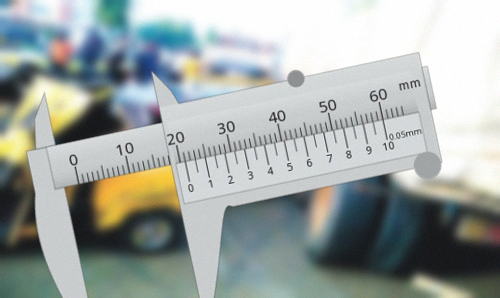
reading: 21.0; mm
